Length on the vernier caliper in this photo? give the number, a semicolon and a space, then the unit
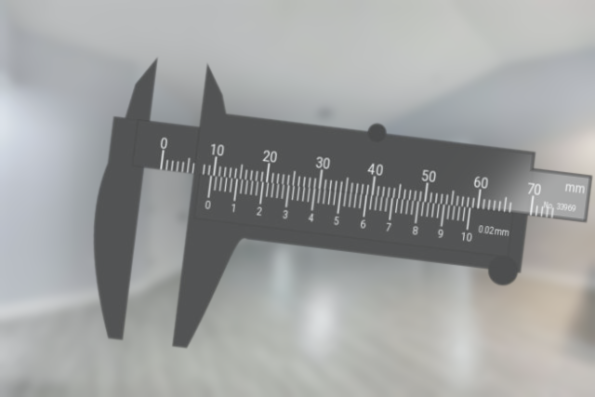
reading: 9.5; mm
